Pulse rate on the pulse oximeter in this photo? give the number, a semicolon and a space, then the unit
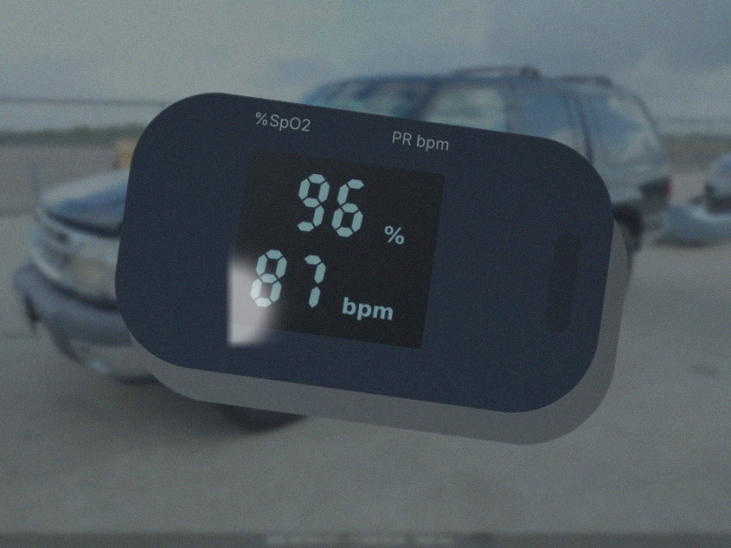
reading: 87; bpm
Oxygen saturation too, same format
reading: 96; %
